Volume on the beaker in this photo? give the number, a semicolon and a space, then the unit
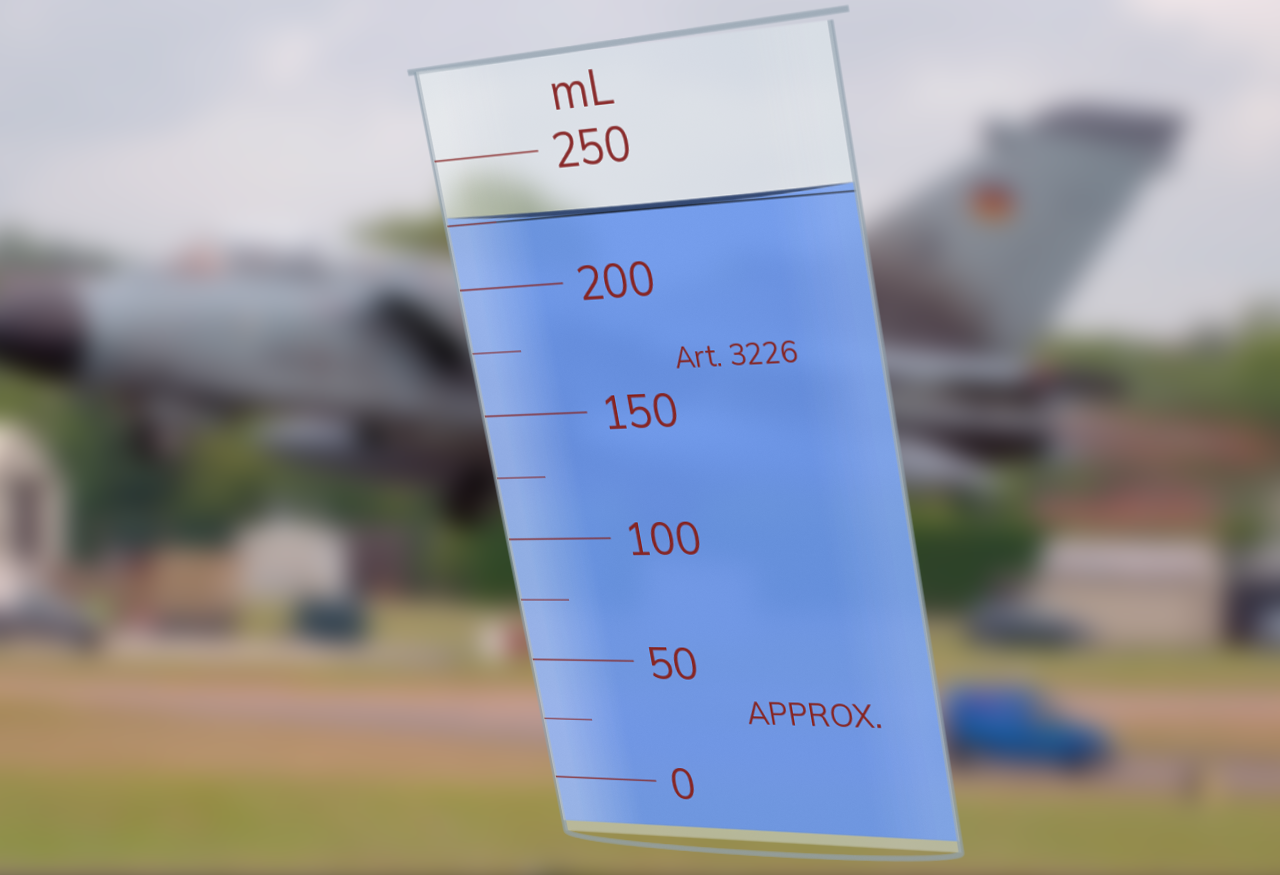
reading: 225; mL
